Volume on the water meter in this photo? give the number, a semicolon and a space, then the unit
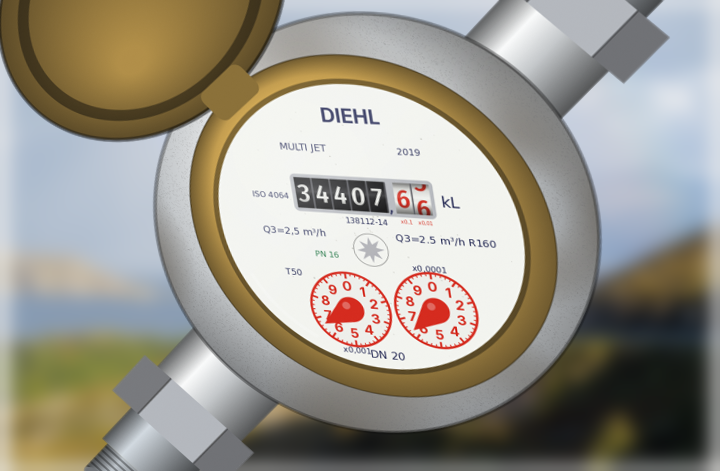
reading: 34407.6566; kL
